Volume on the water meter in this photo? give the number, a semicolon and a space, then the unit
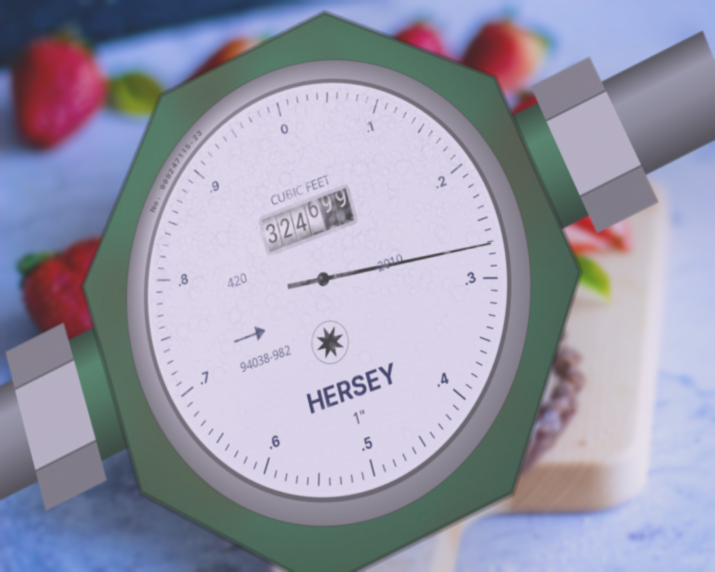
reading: 324699.27; ft³
